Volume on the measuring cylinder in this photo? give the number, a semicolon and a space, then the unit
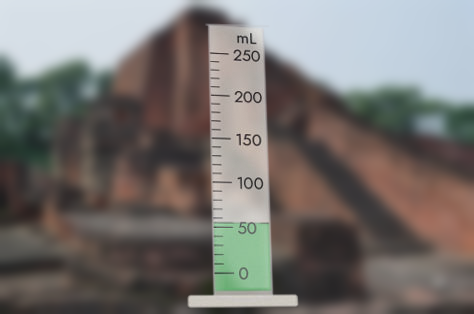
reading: 55; mL
